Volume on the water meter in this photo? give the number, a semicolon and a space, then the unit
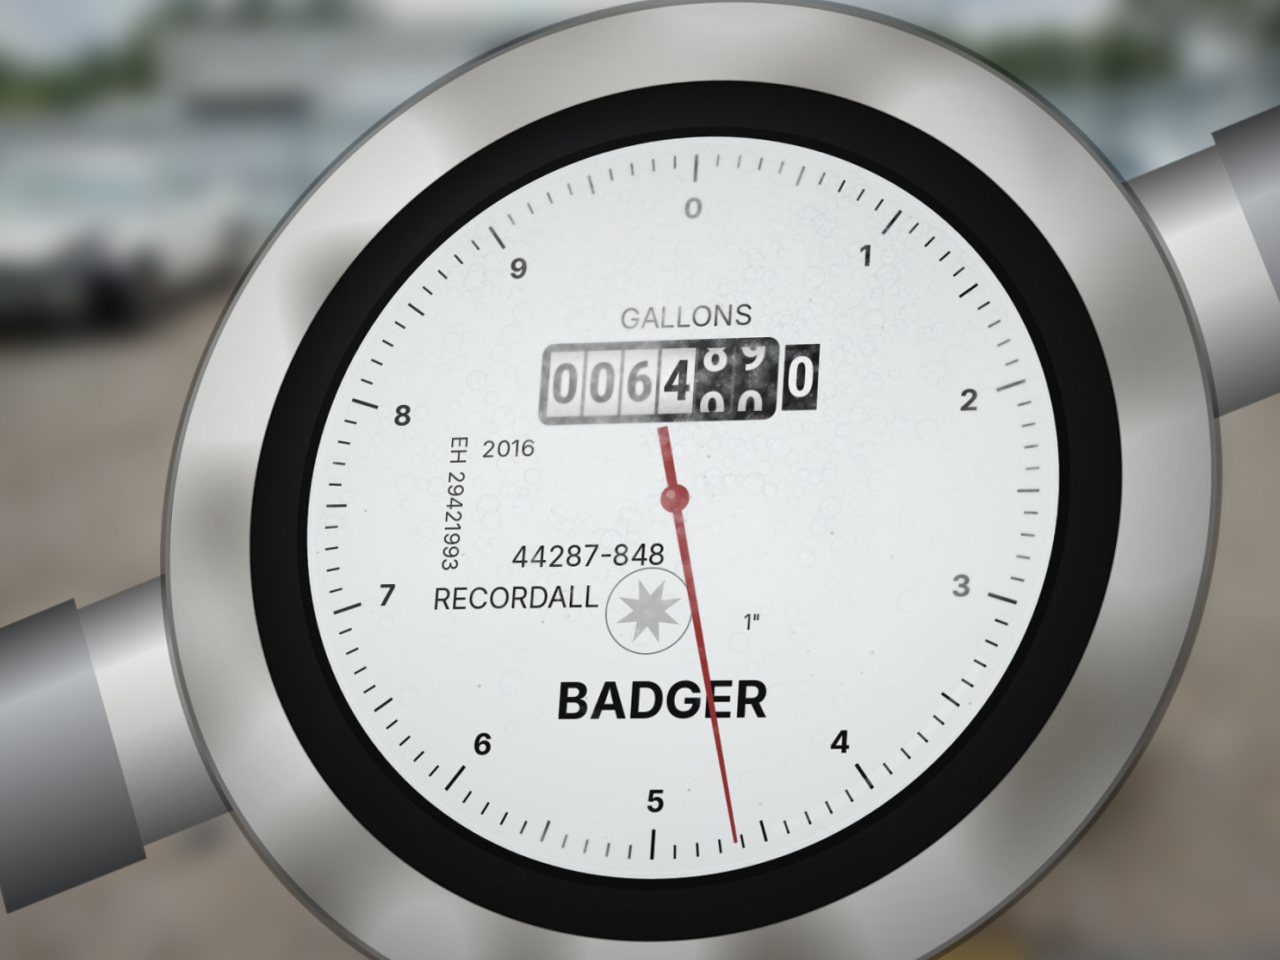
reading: 64894.6; gal
